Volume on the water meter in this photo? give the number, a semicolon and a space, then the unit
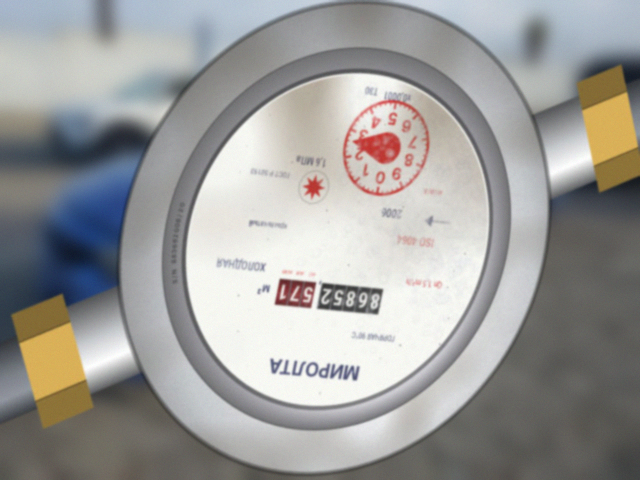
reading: 86852.5712; m³
